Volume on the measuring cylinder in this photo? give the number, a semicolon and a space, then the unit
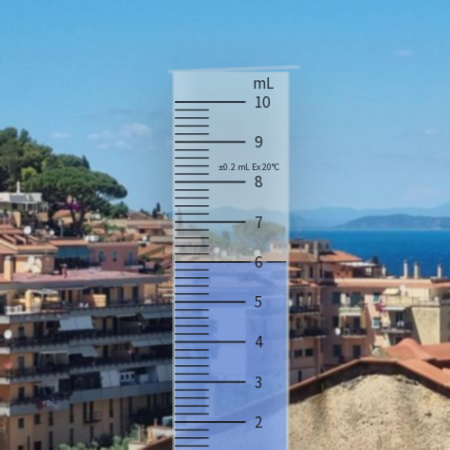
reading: 6; mL
